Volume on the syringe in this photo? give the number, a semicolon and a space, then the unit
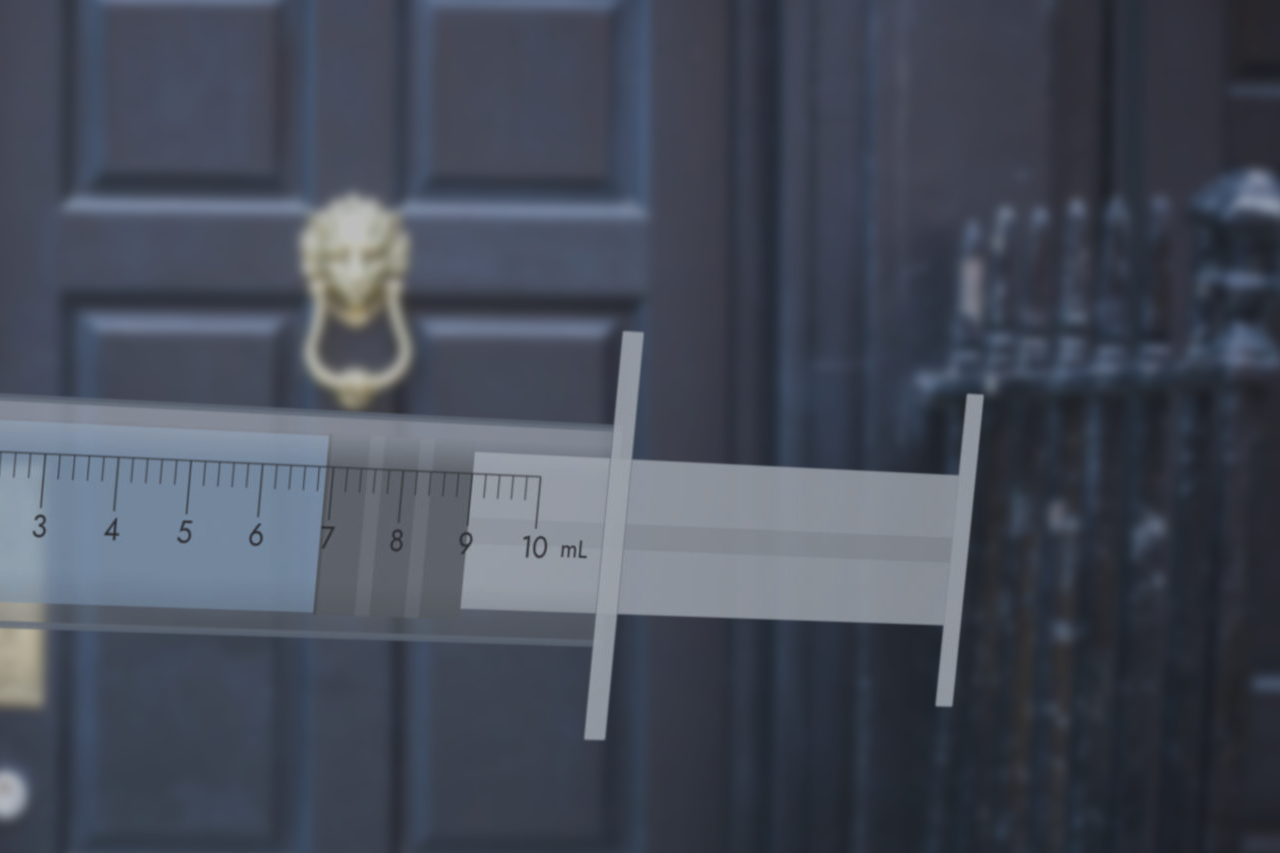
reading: 6.9; mL
